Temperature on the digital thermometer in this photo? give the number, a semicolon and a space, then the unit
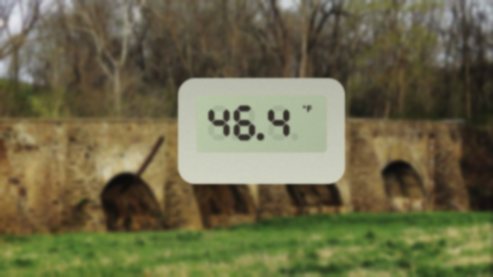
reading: 46.4; °F
